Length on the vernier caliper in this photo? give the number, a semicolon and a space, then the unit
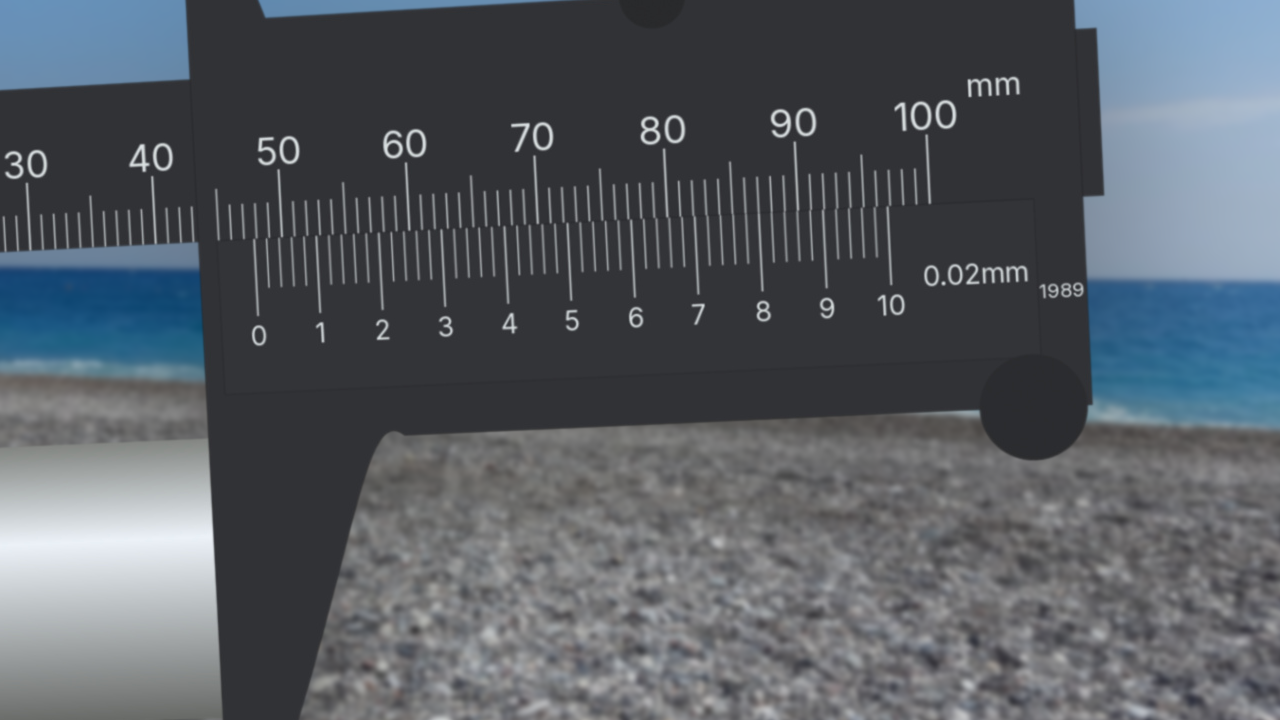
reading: 47.8; mm
